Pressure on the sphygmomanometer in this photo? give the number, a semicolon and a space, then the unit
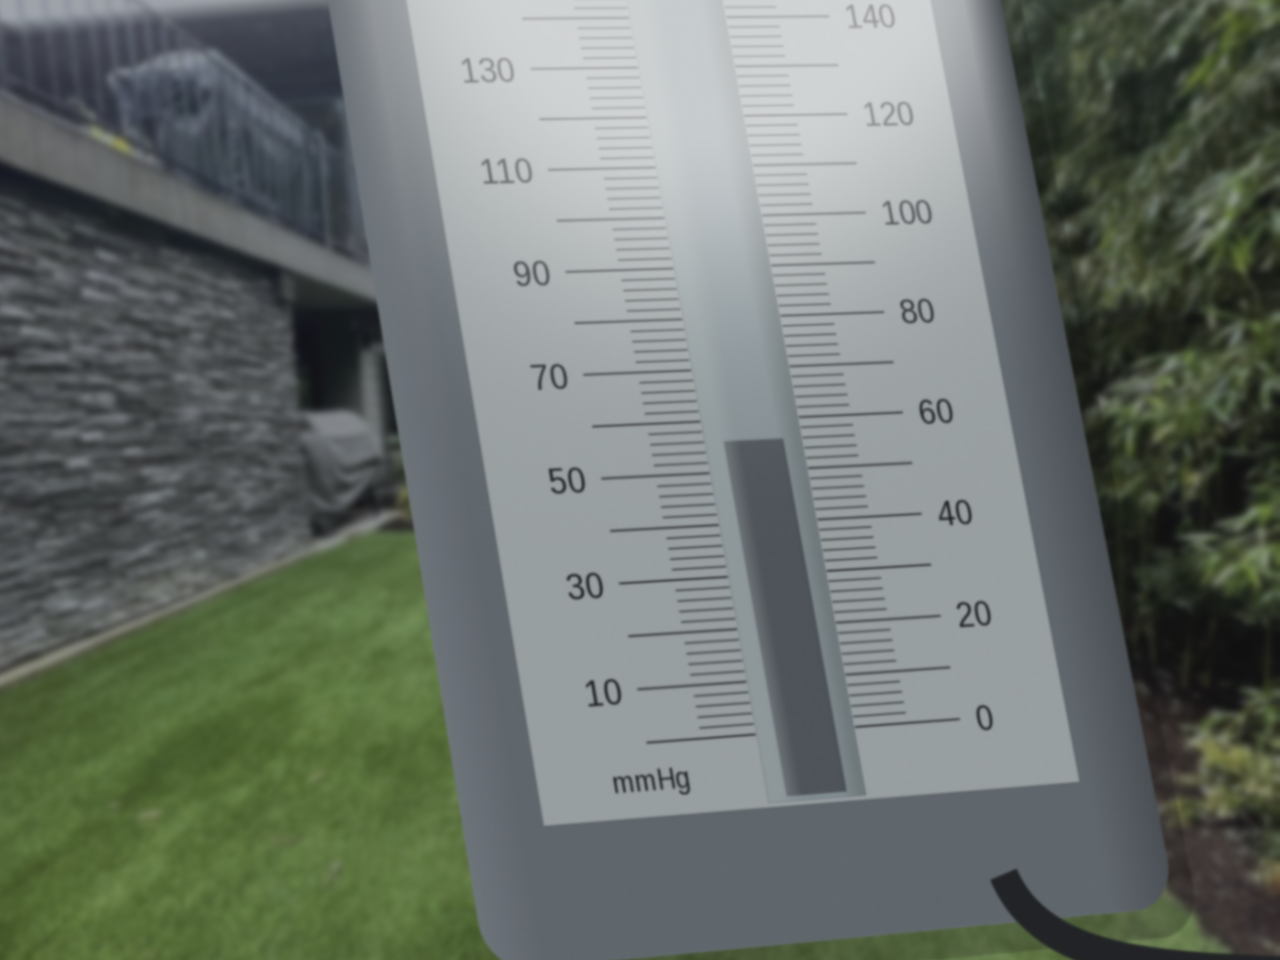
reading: 56; mmHg
